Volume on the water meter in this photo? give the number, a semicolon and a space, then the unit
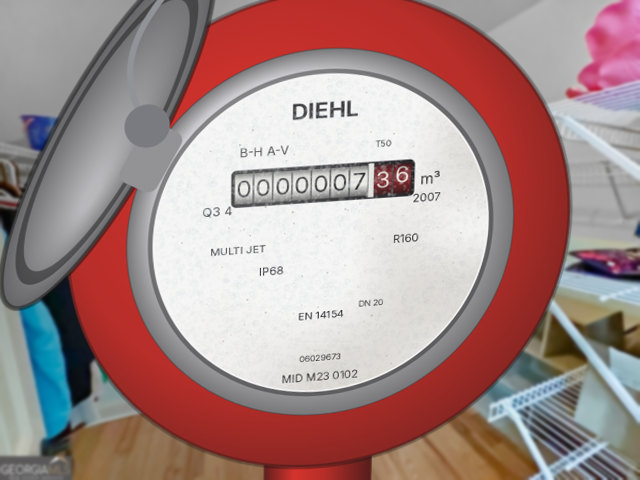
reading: 7.36; m³
